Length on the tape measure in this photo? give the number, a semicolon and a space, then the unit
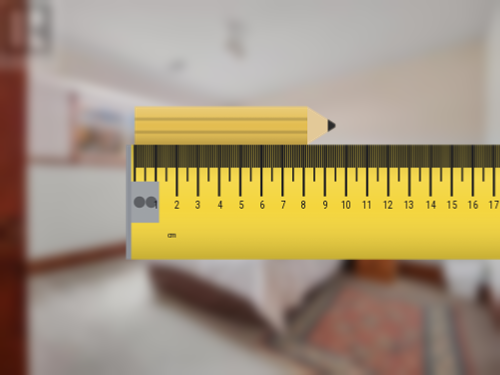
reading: 9.5; cm
